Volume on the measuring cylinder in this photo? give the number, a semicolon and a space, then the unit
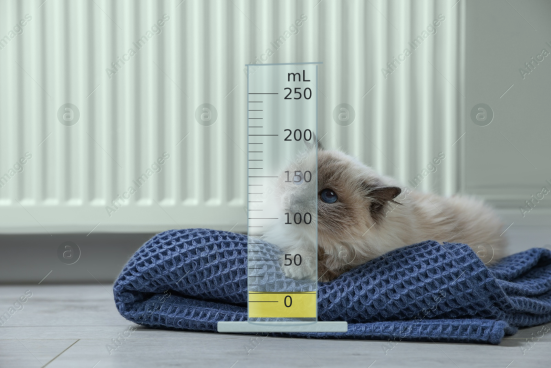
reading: 10; mL
